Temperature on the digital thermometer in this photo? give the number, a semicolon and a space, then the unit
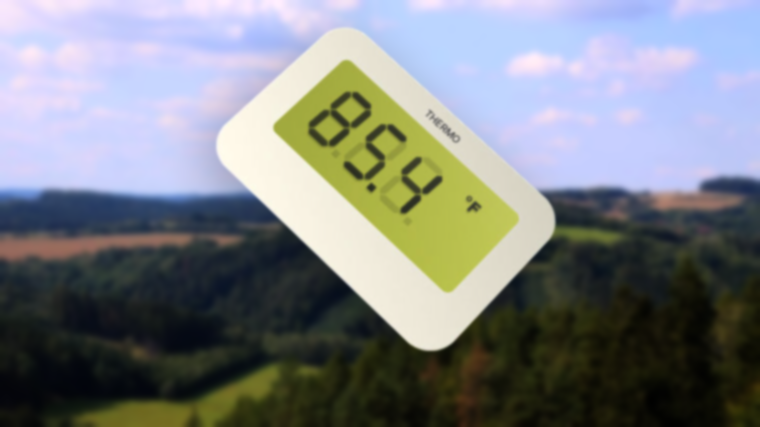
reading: 85.4; °F
